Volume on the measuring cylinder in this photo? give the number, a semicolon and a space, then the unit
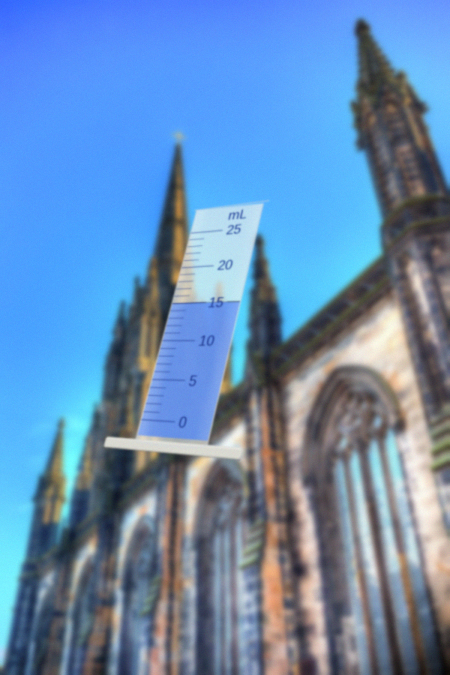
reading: 15; mL
